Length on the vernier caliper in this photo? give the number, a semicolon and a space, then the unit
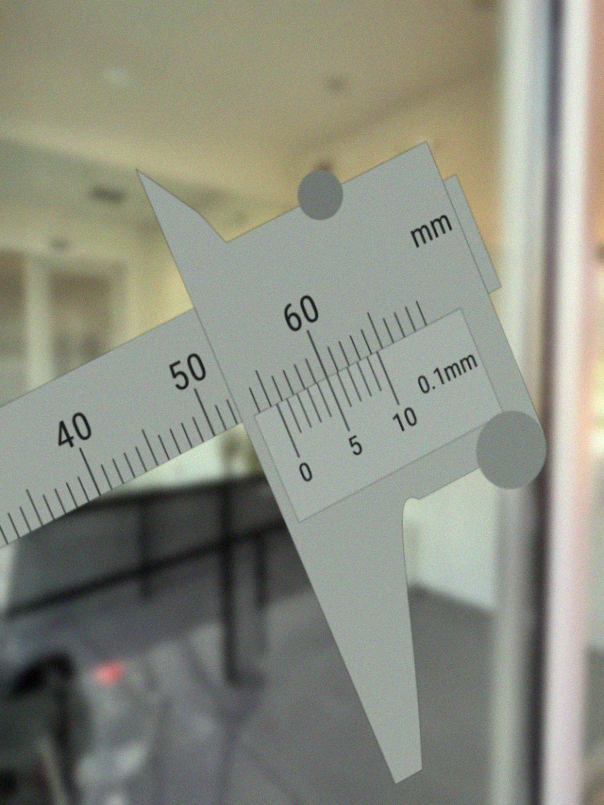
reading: 55.5; mm
